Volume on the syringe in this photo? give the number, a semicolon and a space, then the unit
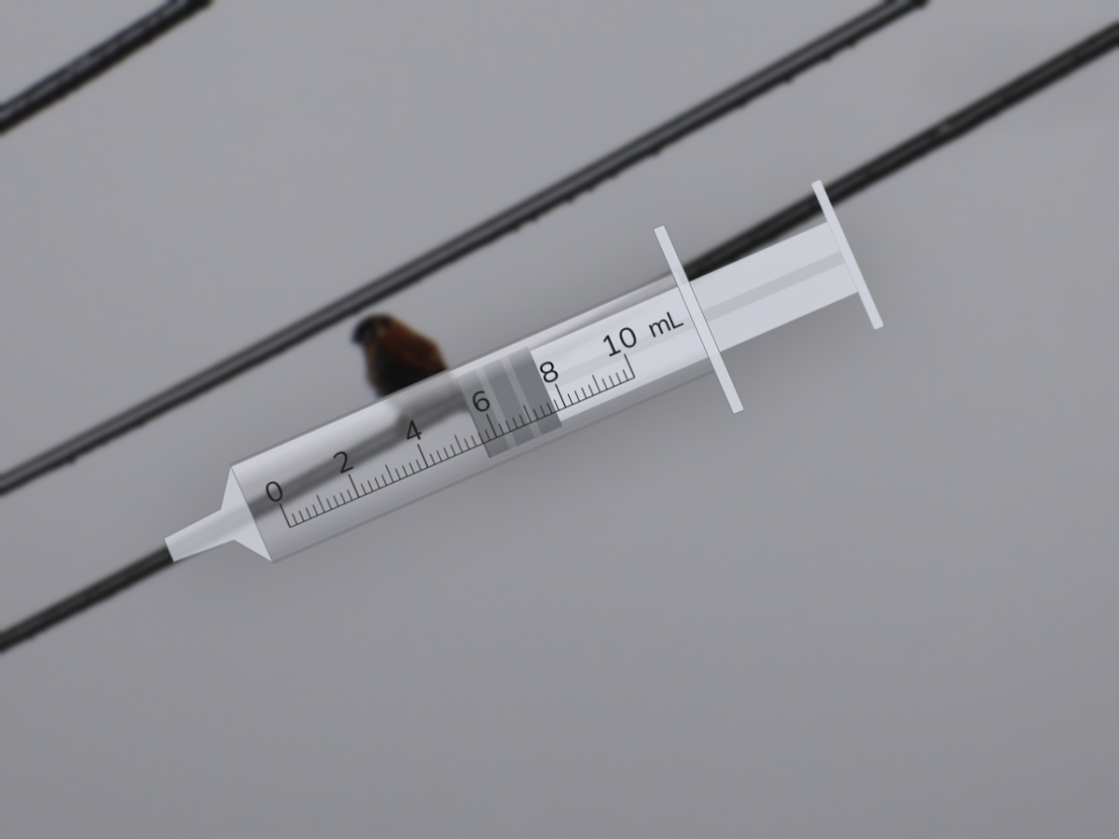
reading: 5.6; mL
